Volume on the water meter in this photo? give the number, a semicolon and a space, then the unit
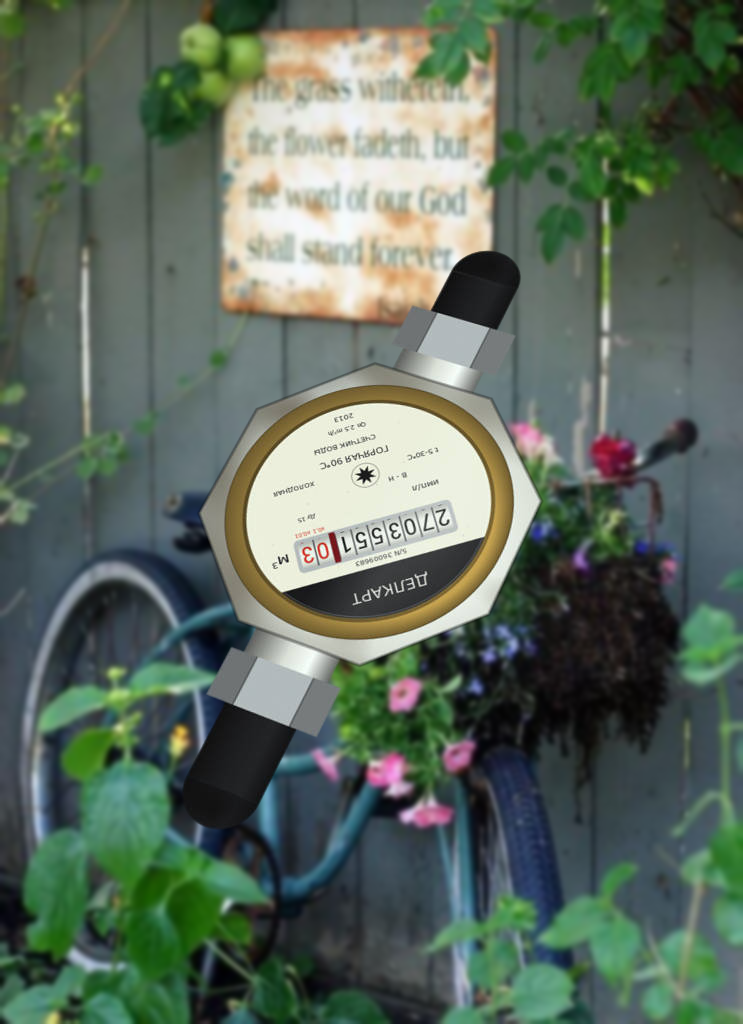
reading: 2703551.03; m³
